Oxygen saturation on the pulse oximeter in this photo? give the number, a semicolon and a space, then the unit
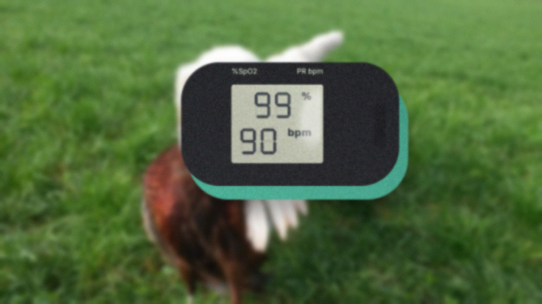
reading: 99; %
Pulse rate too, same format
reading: 90; bpm
